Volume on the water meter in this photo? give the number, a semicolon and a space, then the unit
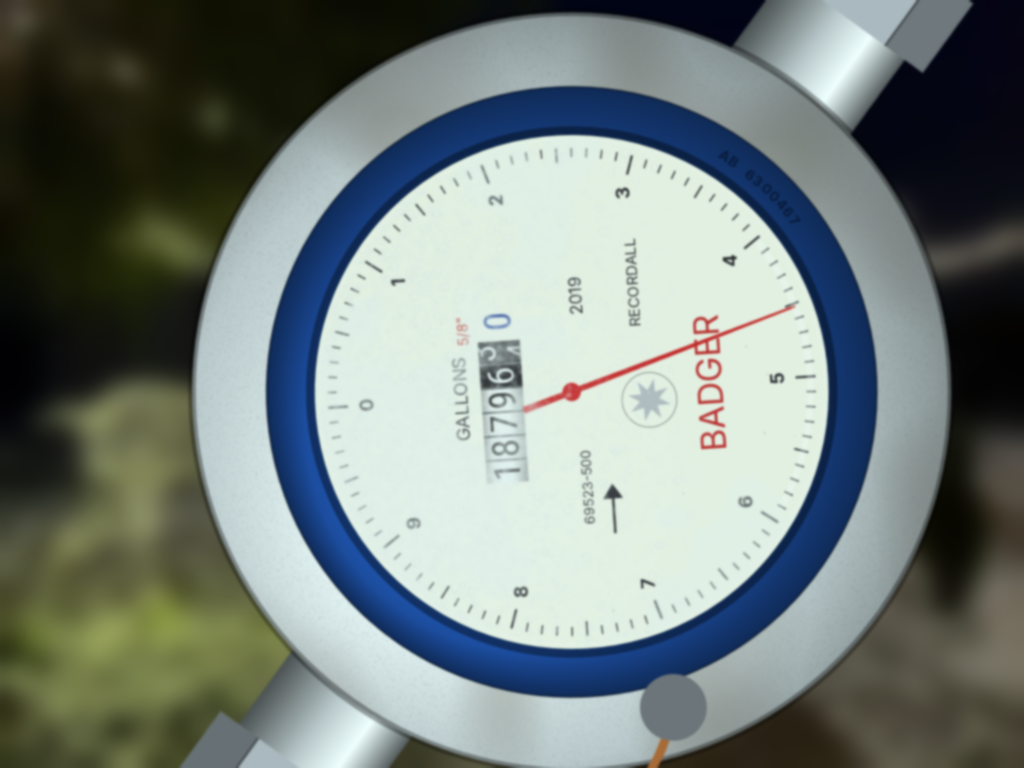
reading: 1879634.5; gal
